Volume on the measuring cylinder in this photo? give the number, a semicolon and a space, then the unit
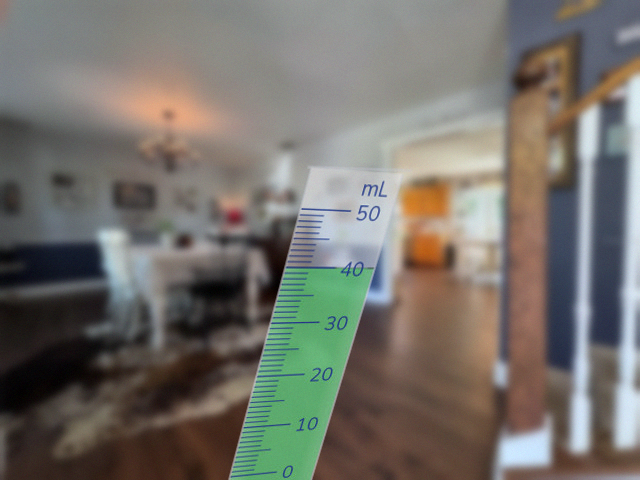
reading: 40; mL
